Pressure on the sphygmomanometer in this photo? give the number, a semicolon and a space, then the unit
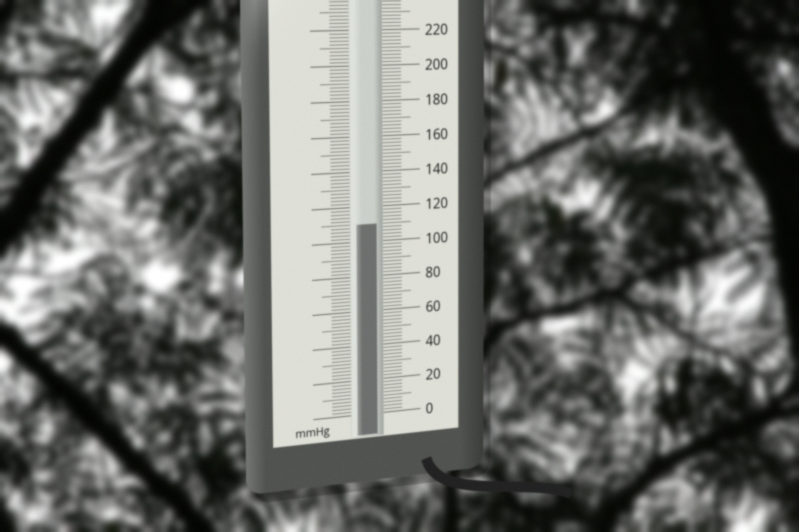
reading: 110; mmHg
